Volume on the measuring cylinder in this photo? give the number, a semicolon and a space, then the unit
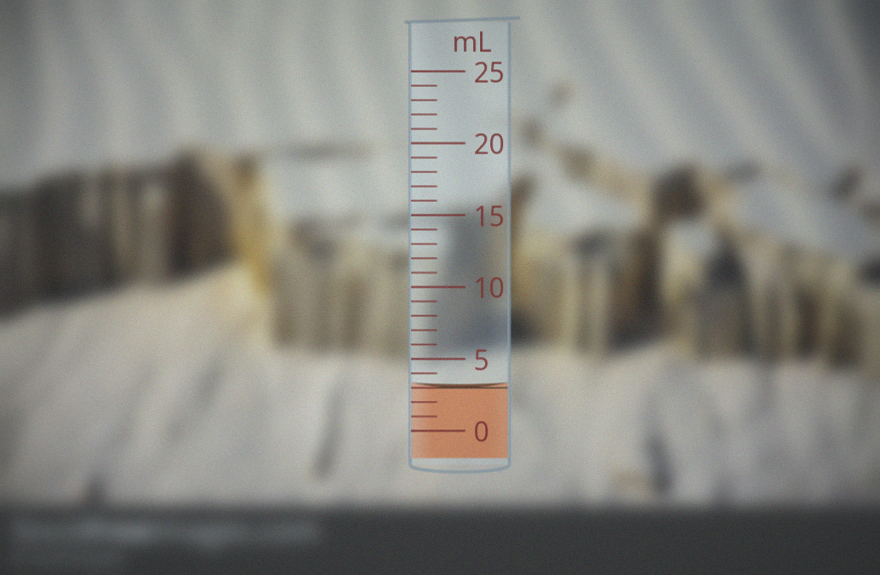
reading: 3; mL
